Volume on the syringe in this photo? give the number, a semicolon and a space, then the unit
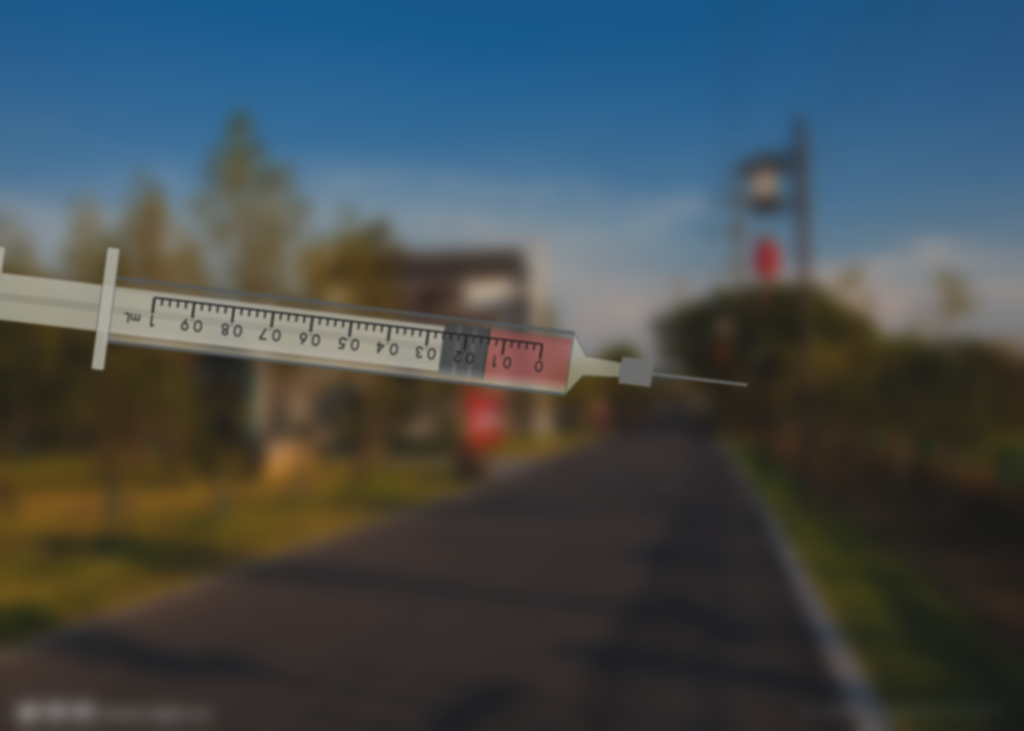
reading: 0.14; mL
